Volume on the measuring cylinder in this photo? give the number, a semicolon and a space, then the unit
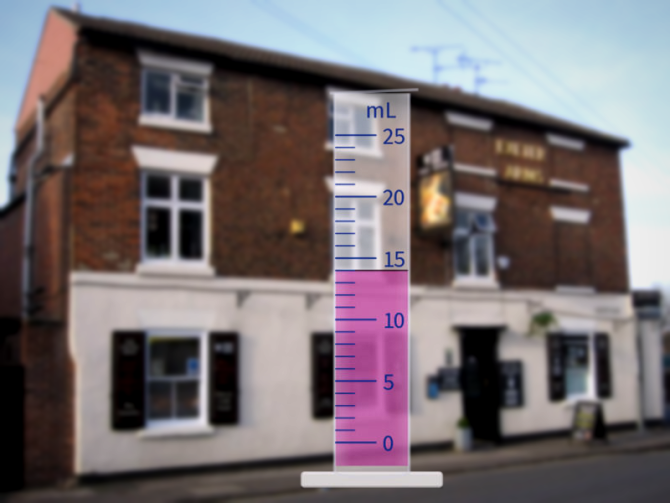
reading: 14; mL
